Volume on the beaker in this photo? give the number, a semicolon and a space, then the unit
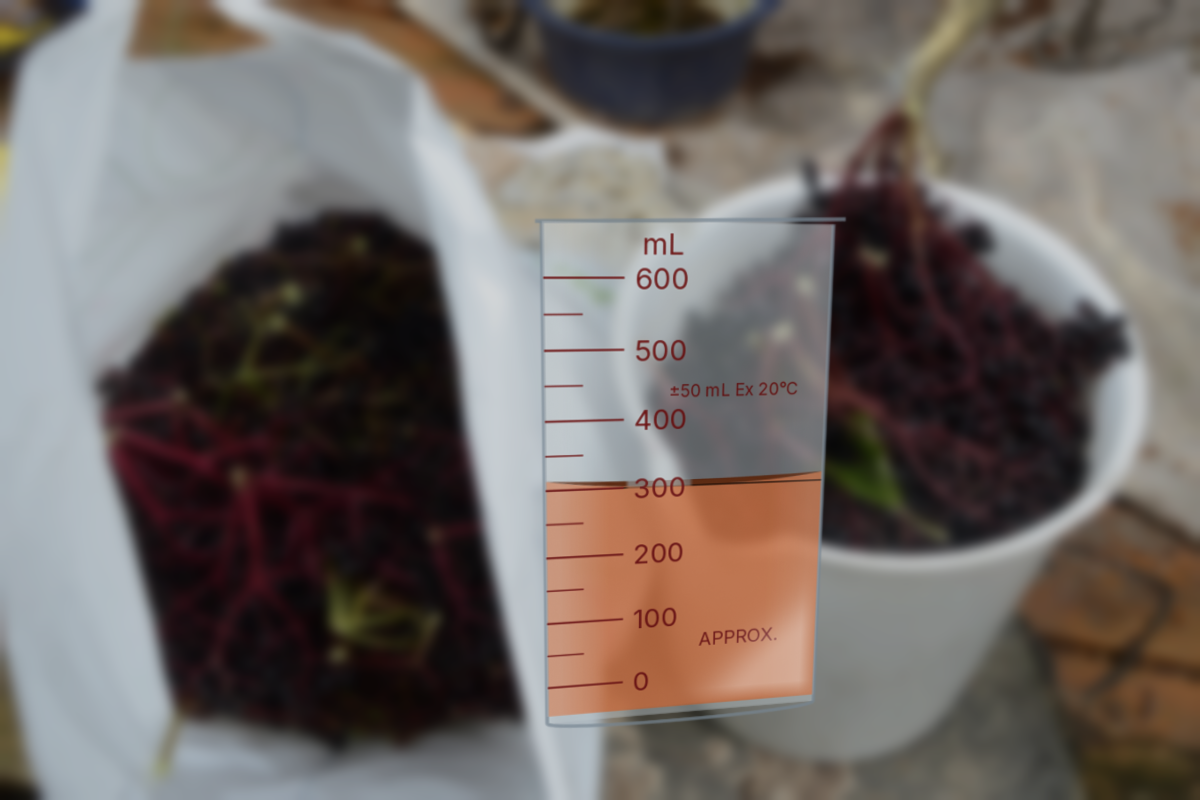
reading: 300; mL
